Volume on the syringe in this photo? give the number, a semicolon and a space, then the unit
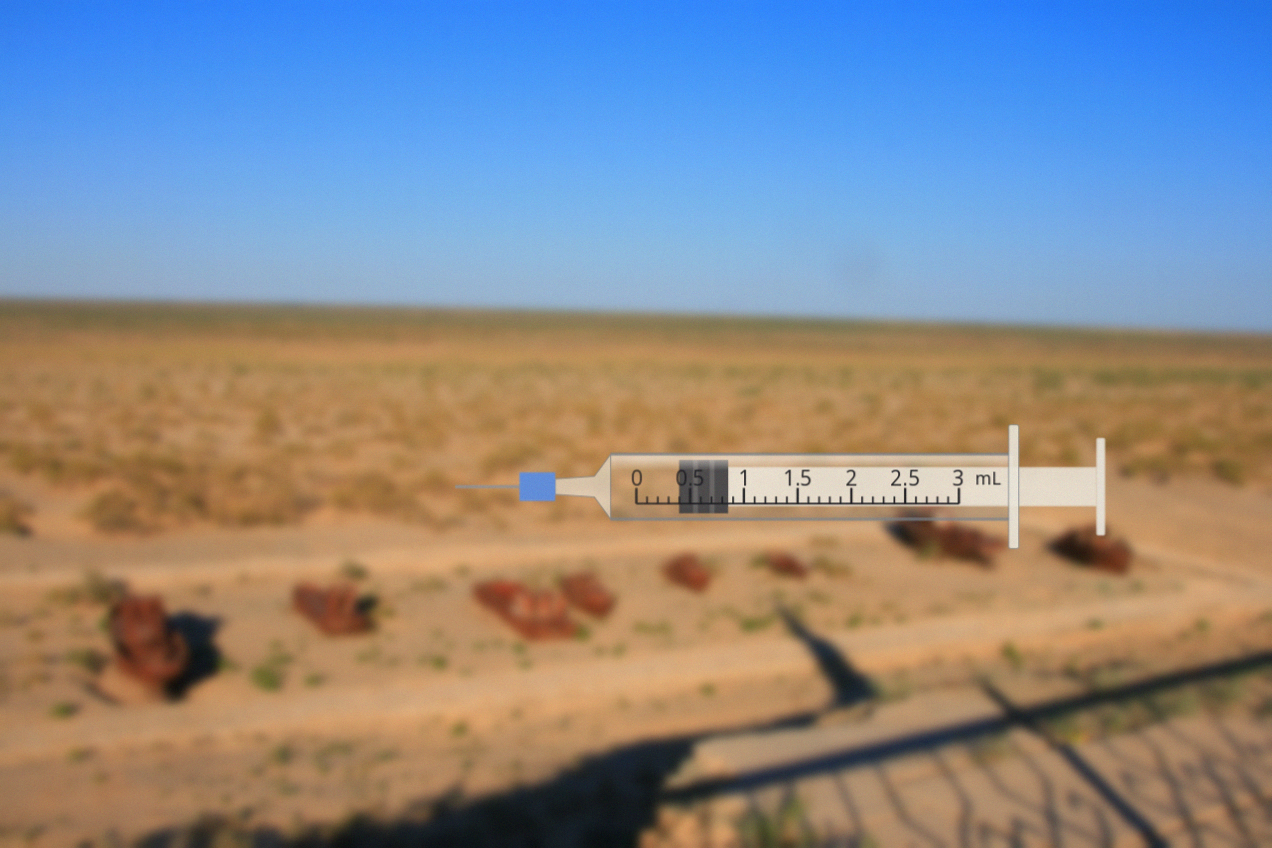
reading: 0.4; mL
